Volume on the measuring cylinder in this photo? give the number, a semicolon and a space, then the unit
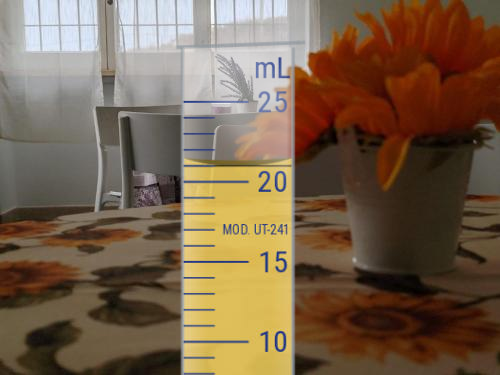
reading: 21; mL
